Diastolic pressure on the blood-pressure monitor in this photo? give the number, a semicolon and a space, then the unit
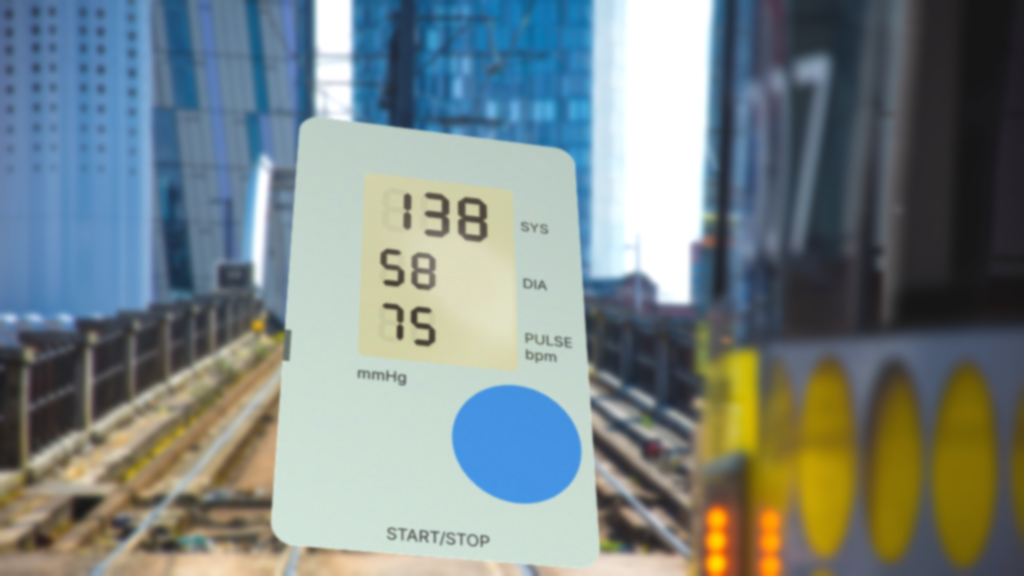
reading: 58; mmHg
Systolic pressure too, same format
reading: 138; mmHg
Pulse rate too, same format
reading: 75; bpm
